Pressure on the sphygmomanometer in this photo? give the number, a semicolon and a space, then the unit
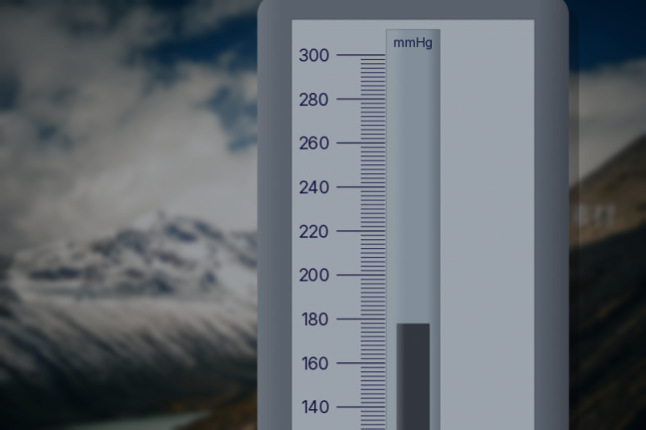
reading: 178; mmHg
